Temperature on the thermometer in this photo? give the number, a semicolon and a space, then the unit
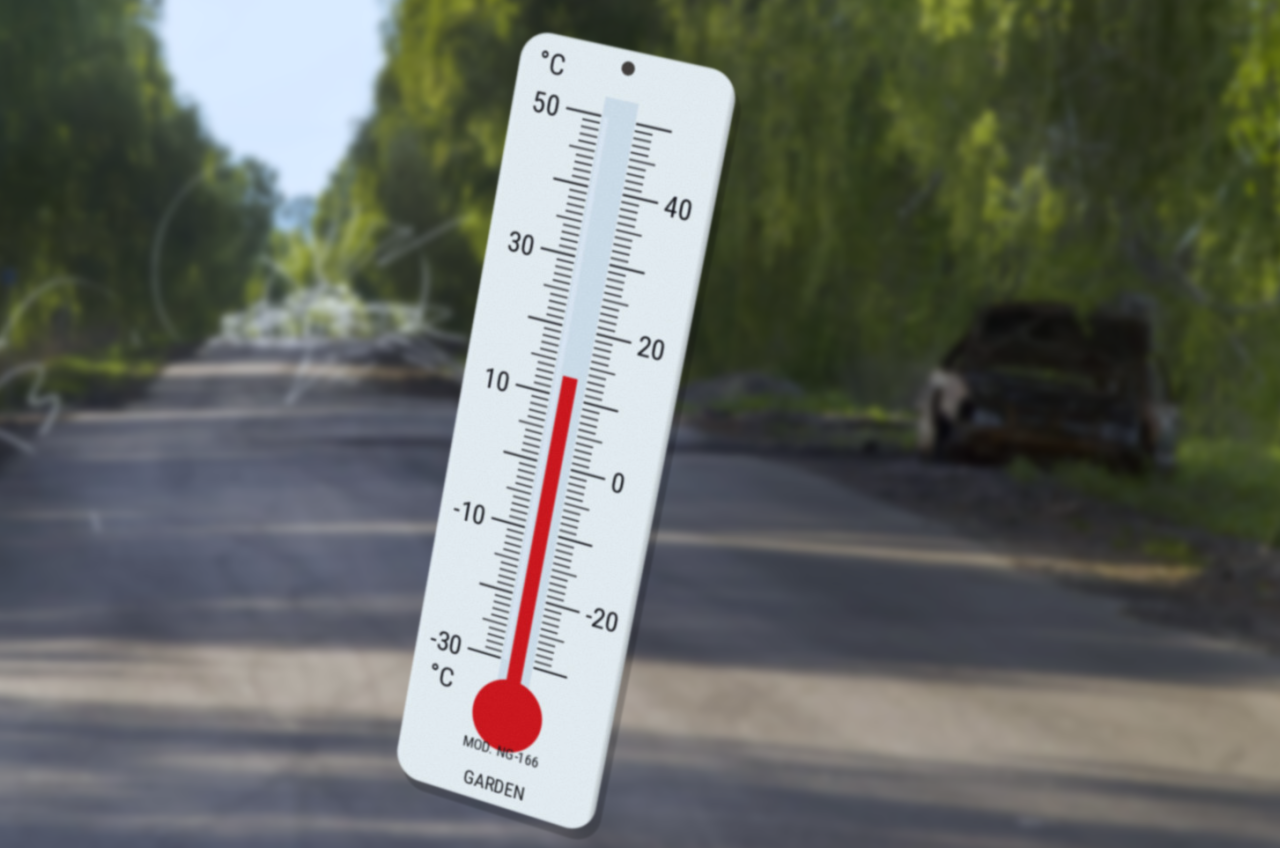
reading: 13; °C
